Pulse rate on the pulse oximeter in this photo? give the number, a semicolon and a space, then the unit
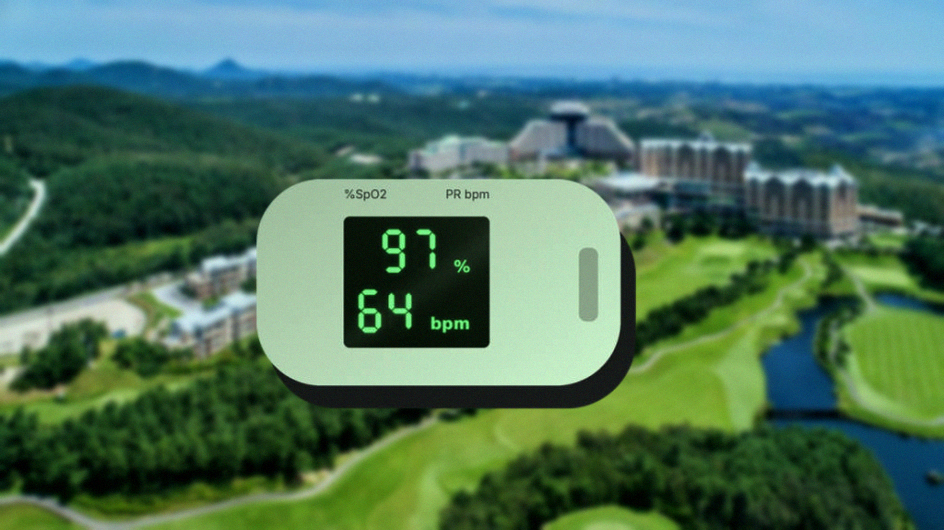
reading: 64; bpm
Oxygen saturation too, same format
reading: 97; %
